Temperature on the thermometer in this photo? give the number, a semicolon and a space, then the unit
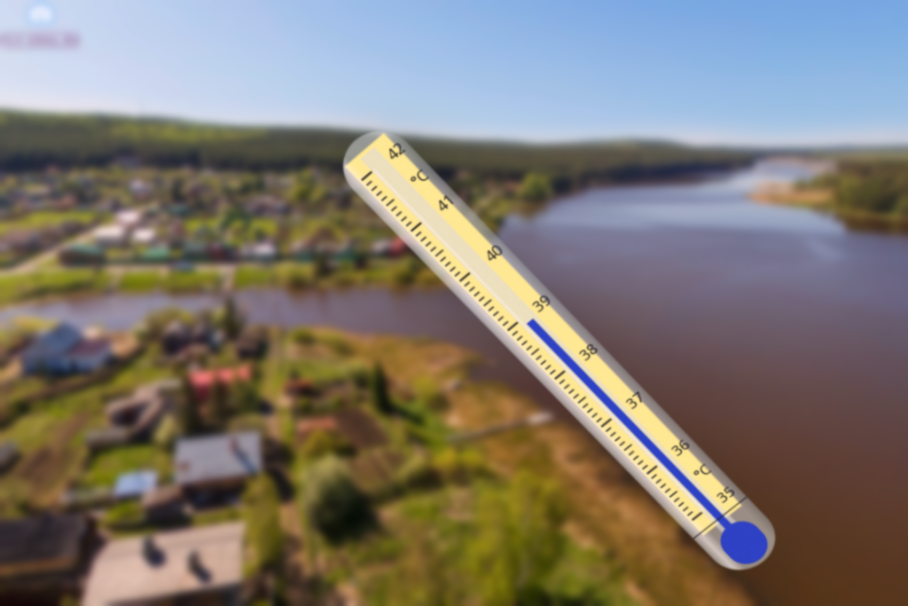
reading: 38.9; °C
